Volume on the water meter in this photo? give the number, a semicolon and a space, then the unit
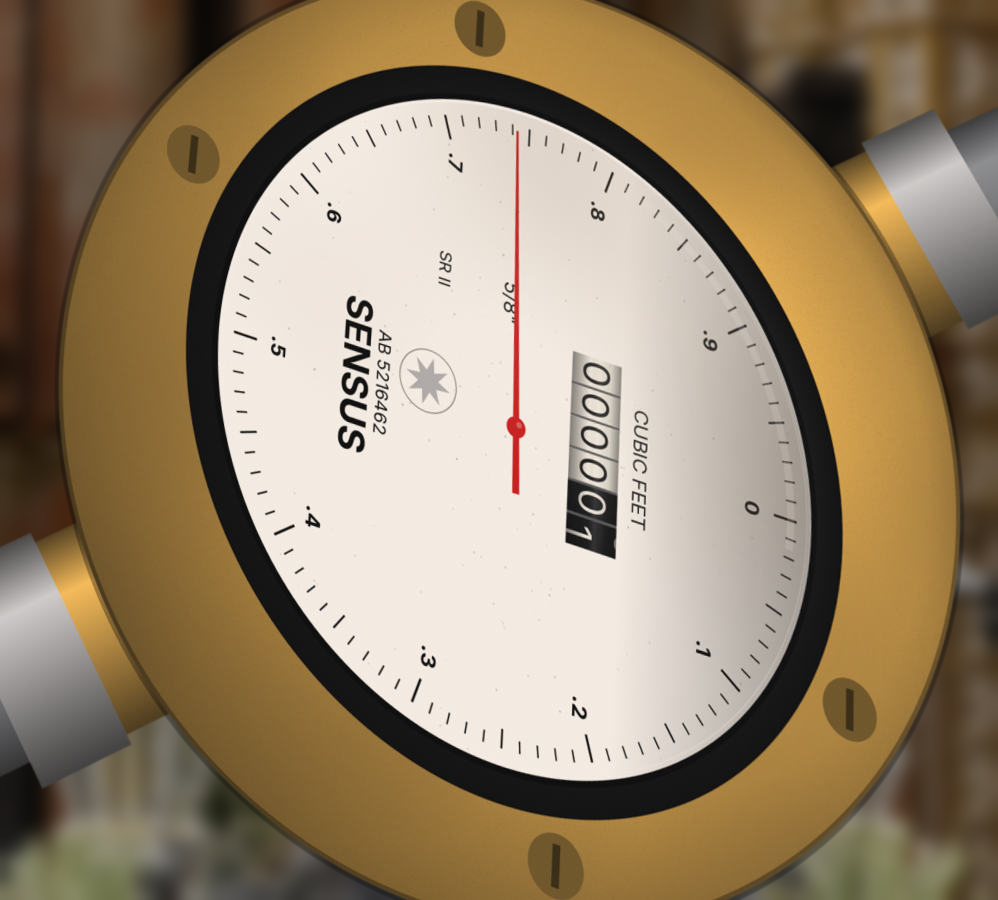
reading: 0.74; ft³
